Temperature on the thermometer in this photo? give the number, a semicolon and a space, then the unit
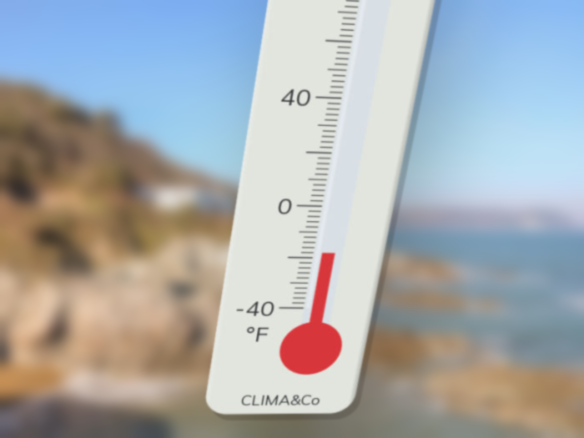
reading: -18; °F
